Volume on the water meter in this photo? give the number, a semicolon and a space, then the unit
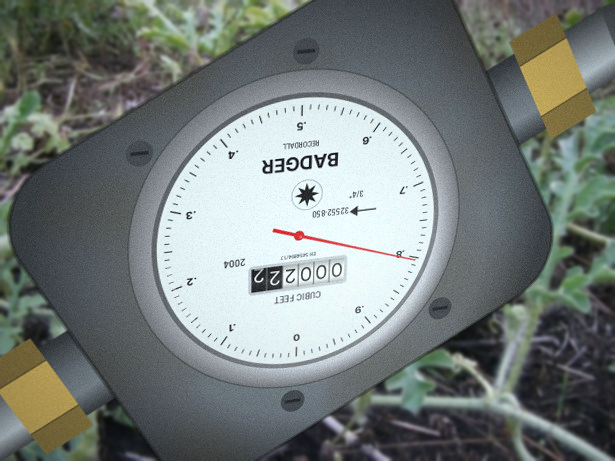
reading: 221.80; ft³
